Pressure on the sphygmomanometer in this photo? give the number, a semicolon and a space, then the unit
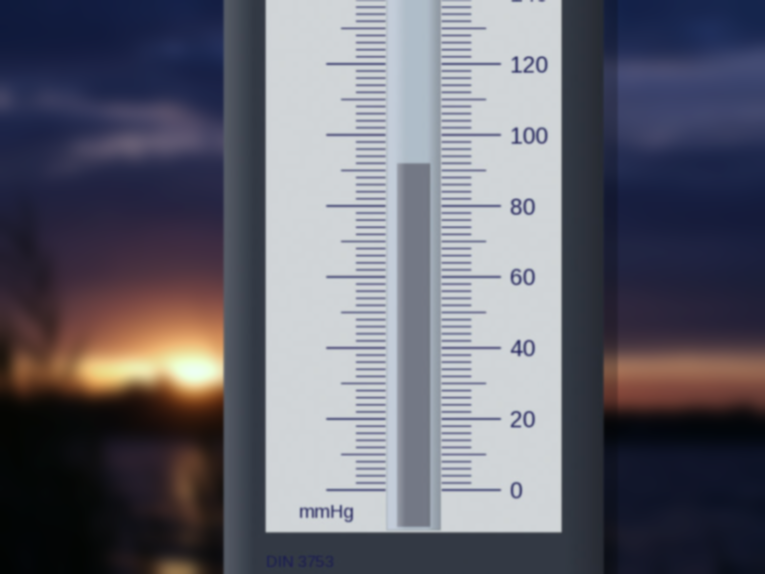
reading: 92; mmHg
